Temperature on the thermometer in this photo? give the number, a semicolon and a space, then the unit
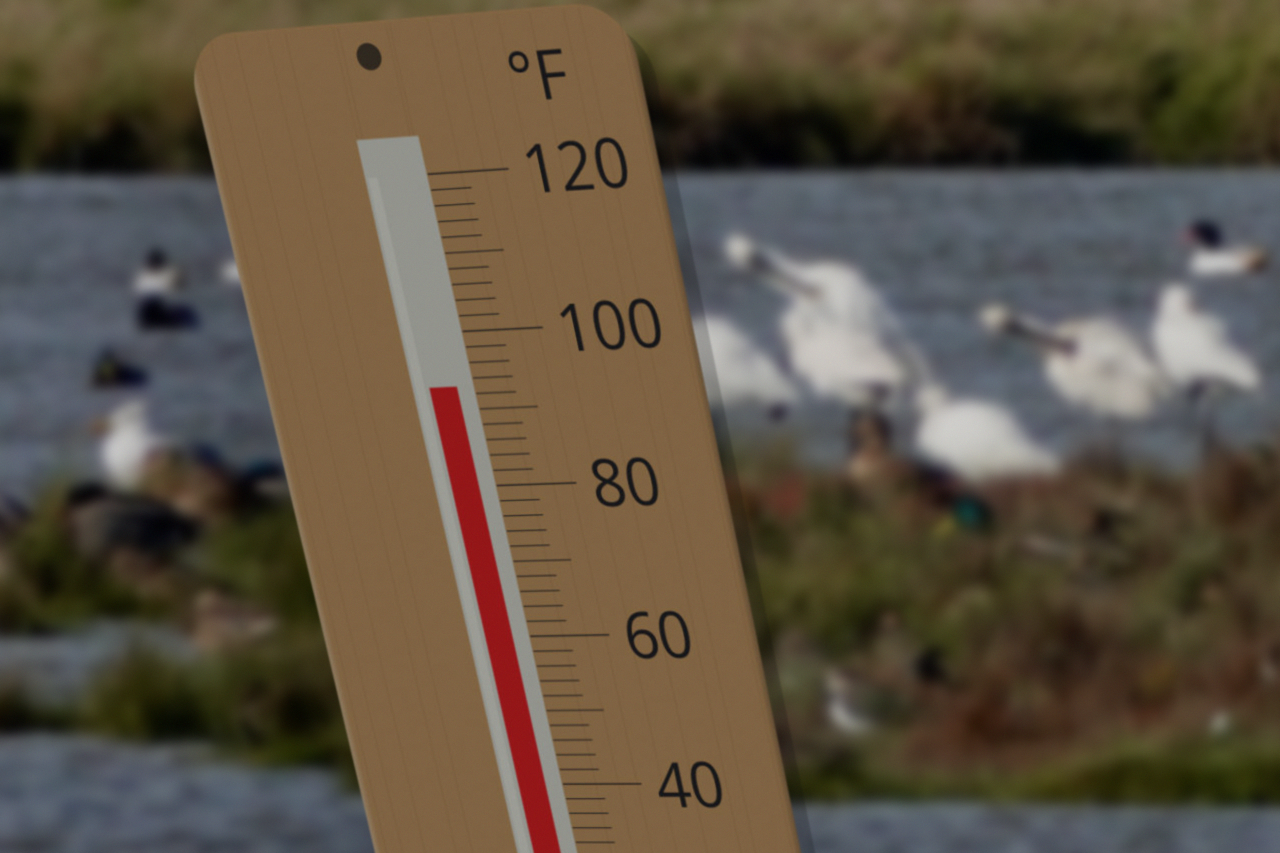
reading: 93; °F
